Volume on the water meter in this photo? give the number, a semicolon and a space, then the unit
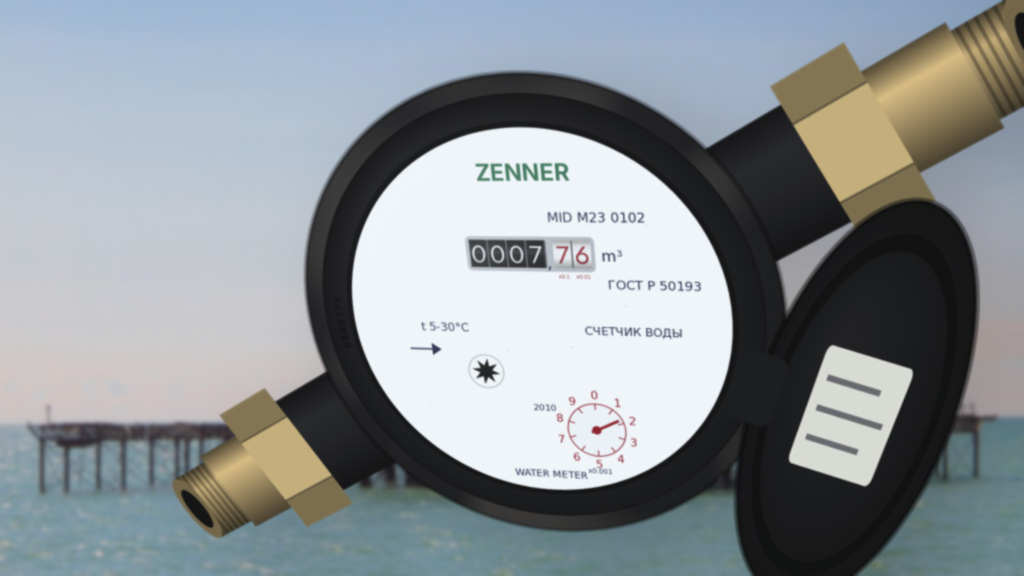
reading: 7.761; m³
